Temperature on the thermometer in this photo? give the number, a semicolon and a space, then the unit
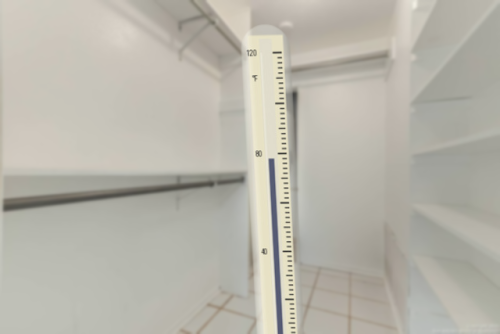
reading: 78; °F
